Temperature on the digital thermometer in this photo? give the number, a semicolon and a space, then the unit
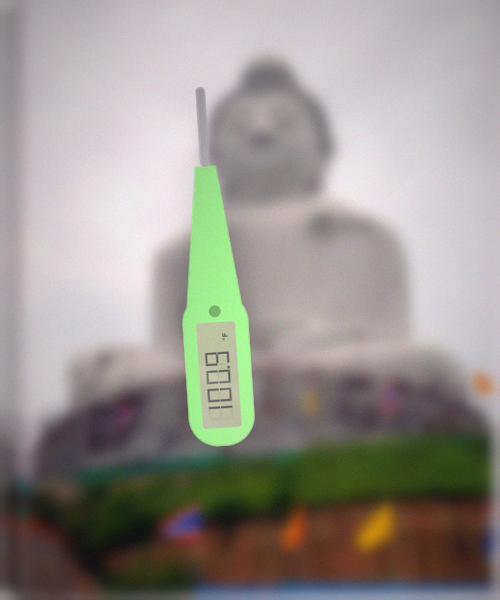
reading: 100.9; °F
